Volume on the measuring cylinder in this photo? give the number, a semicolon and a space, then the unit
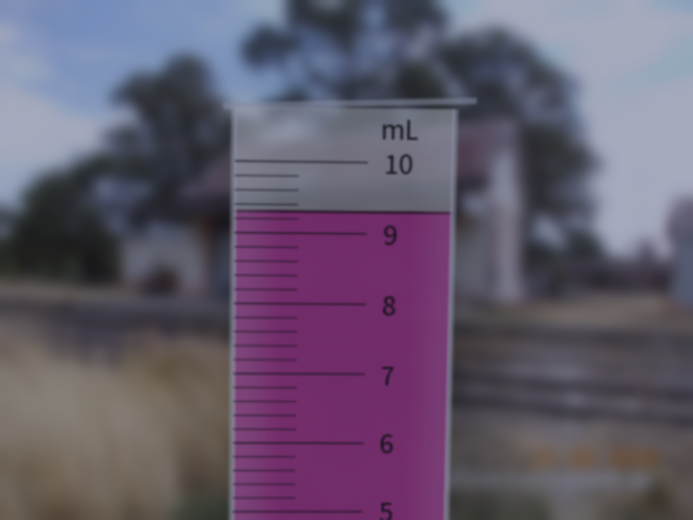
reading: 9.3; mL
